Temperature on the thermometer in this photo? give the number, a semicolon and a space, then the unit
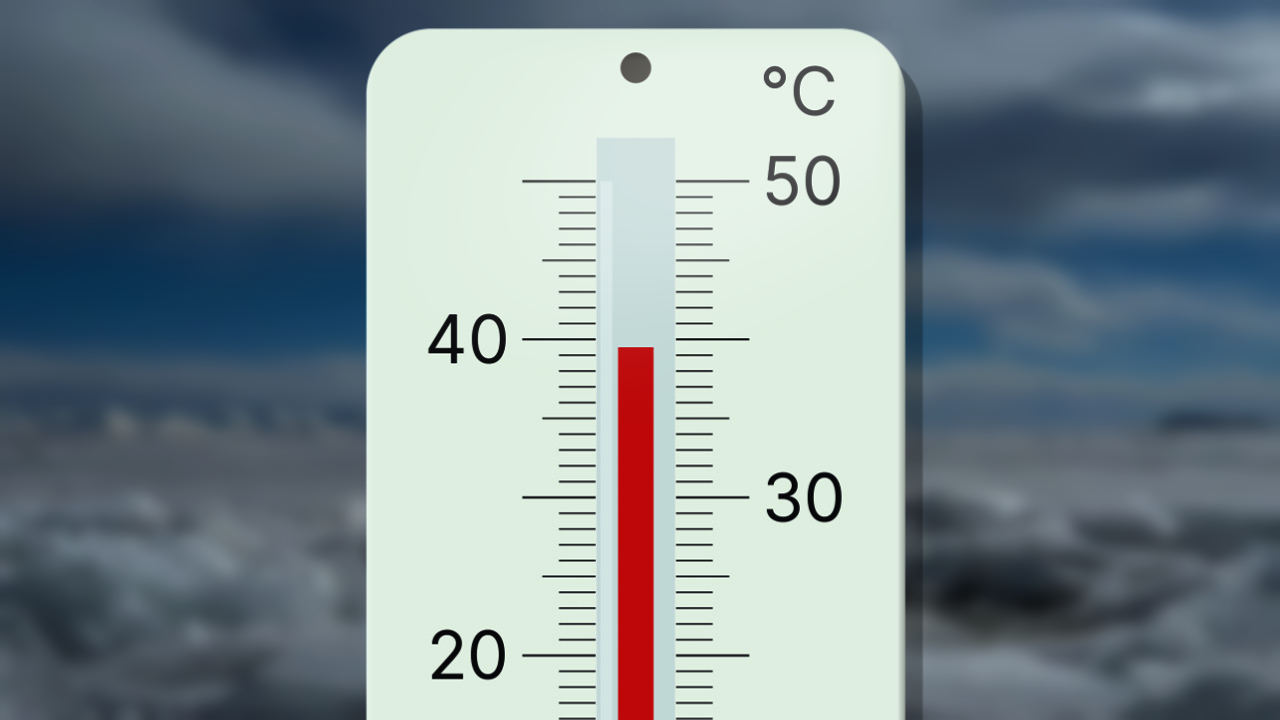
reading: 39.5; °C
